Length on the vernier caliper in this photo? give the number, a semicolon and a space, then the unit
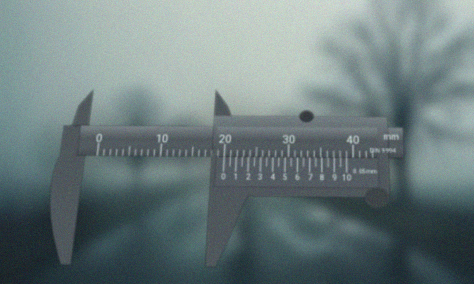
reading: 20.0; mm
